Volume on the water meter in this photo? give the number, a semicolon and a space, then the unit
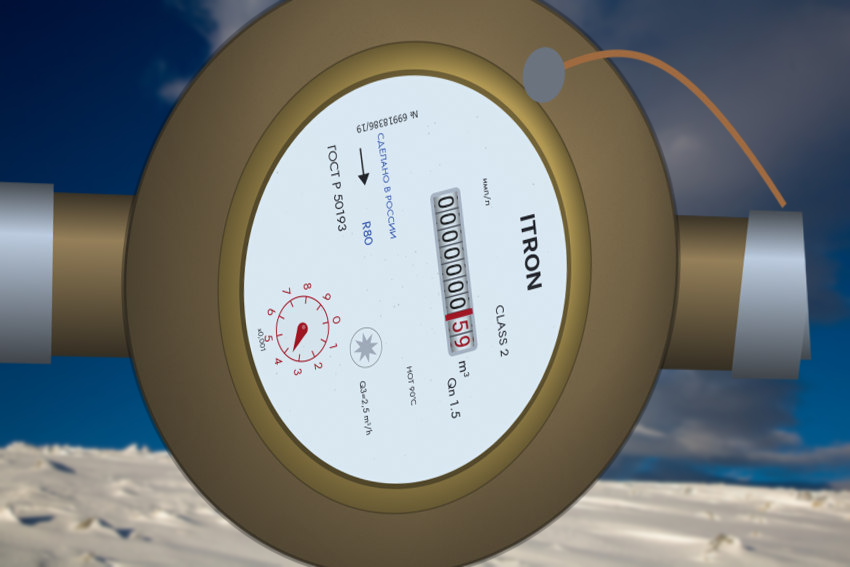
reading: 0.593; m³
